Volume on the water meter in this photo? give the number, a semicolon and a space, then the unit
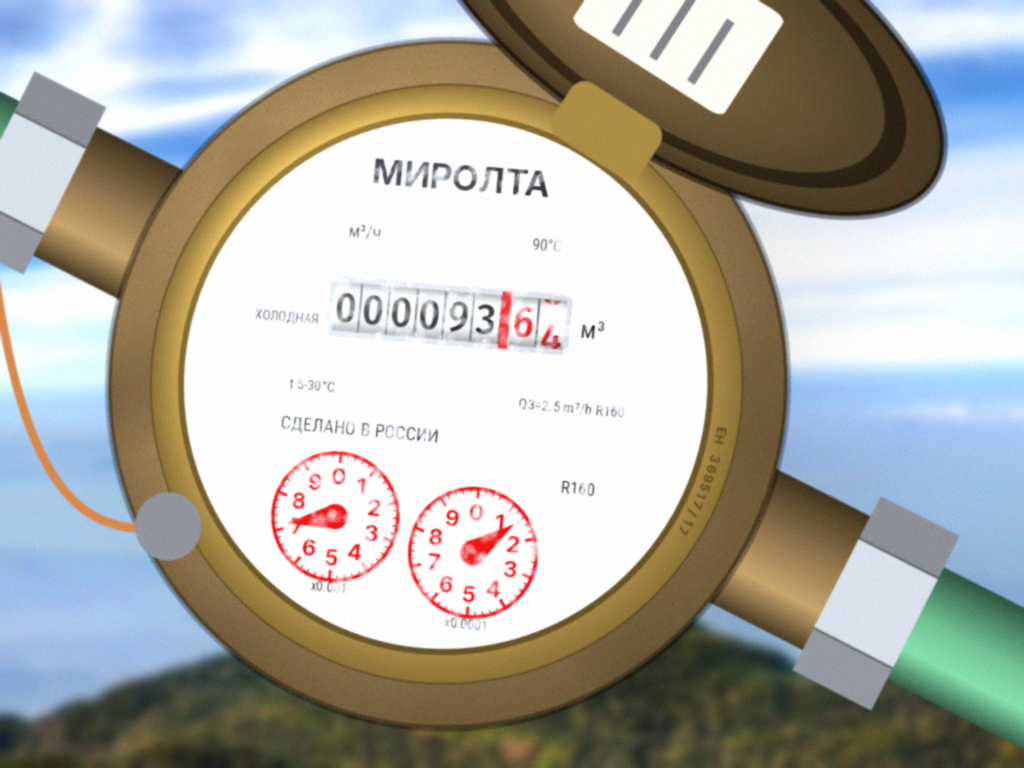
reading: 93.6371; m³
